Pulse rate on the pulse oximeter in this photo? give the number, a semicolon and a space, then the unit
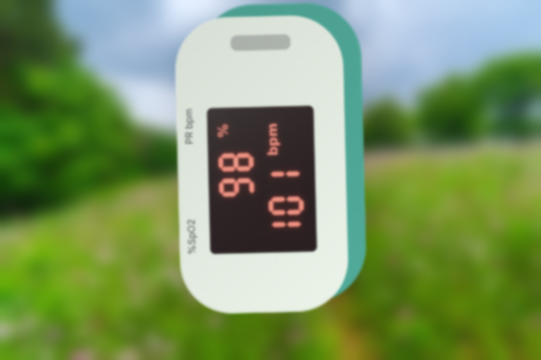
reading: 101; bpm
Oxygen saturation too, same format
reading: 98; %
